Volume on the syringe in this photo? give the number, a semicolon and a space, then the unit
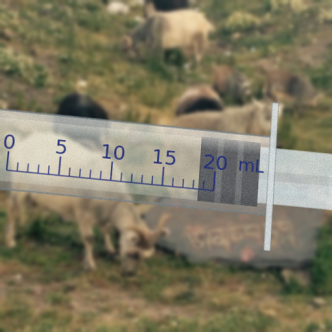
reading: 18.5; mL
